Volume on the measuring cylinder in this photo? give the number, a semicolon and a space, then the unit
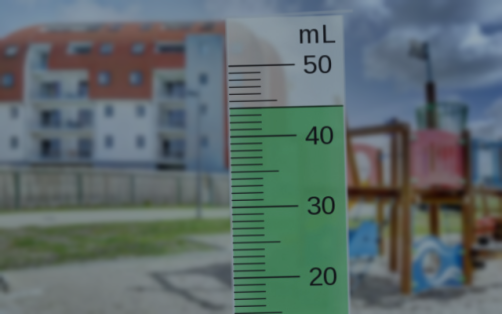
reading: 44; mL
